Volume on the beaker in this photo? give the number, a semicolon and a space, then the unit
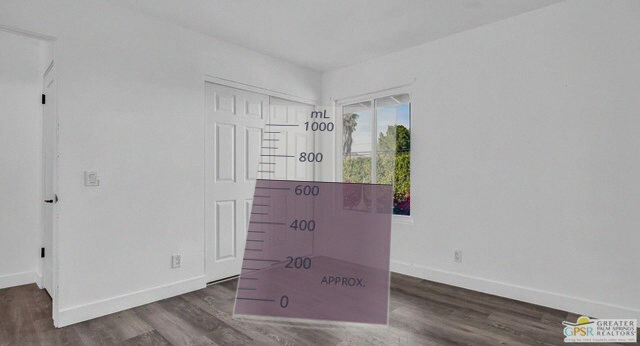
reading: 650; mL
